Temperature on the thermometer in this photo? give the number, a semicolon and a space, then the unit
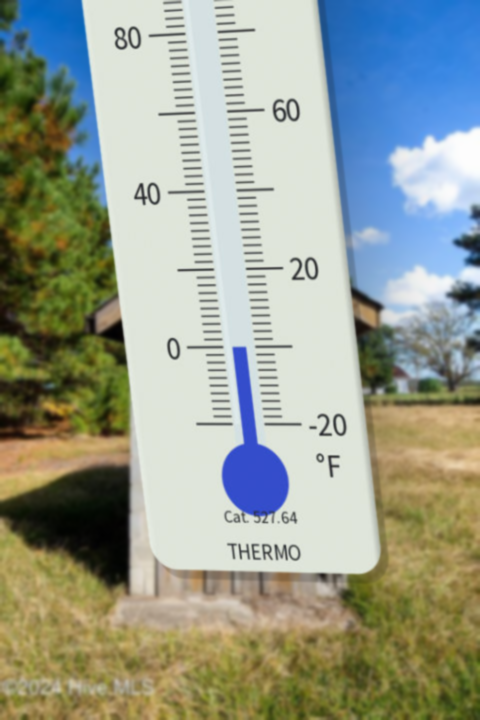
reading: 0; °F
